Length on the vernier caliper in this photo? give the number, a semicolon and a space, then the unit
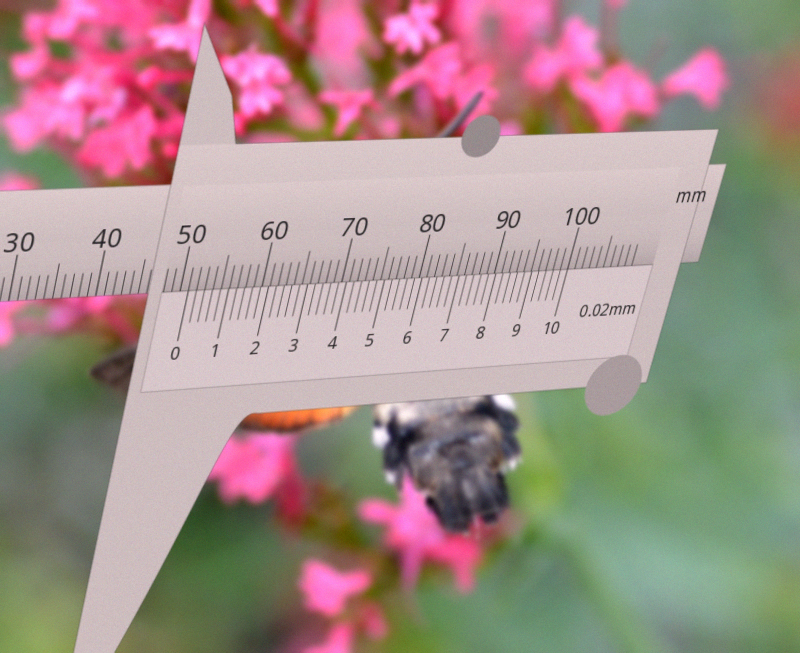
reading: 51.0; mm
